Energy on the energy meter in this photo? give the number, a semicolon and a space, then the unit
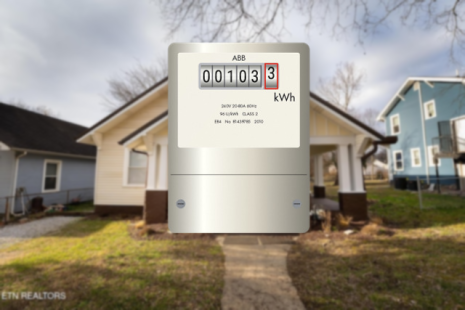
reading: 103.3; kWh
